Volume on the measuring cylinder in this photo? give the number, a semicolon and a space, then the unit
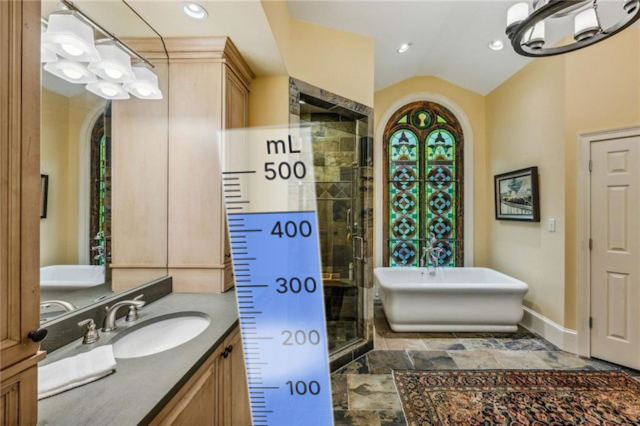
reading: 430; mL
